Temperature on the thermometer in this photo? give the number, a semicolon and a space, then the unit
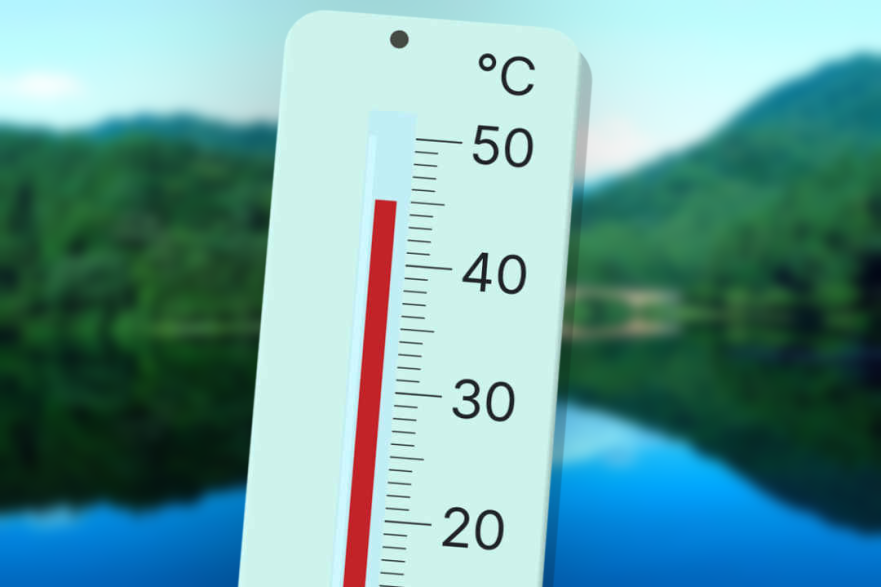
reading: 45; °C
